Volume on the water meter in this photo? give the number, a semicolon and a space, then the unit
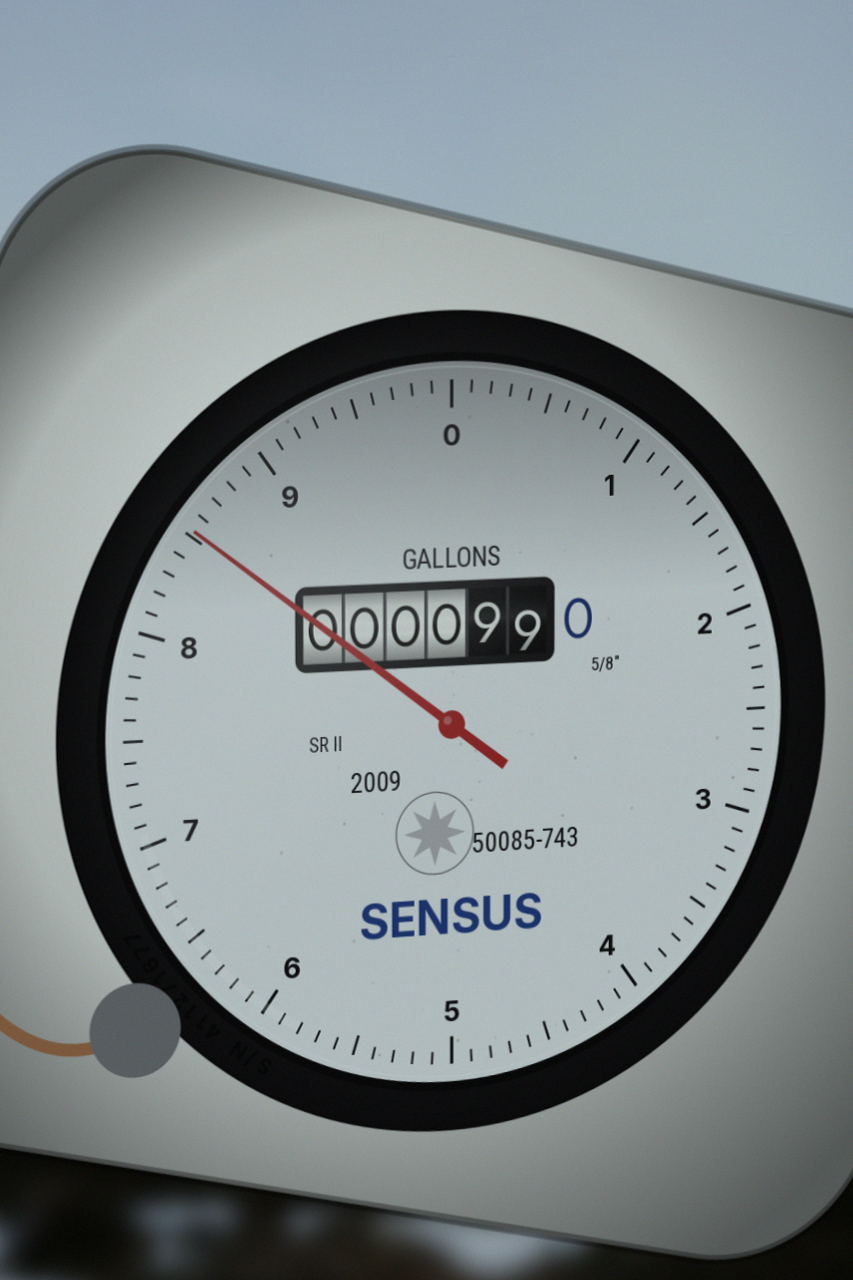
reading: 988.5; gal
